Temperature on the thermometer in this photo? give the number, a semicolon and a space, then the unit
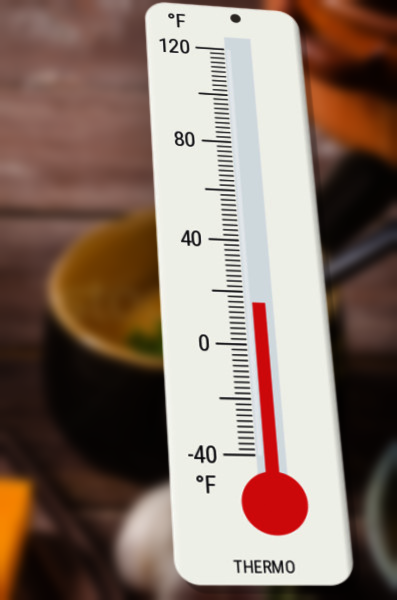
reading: 16; °F
